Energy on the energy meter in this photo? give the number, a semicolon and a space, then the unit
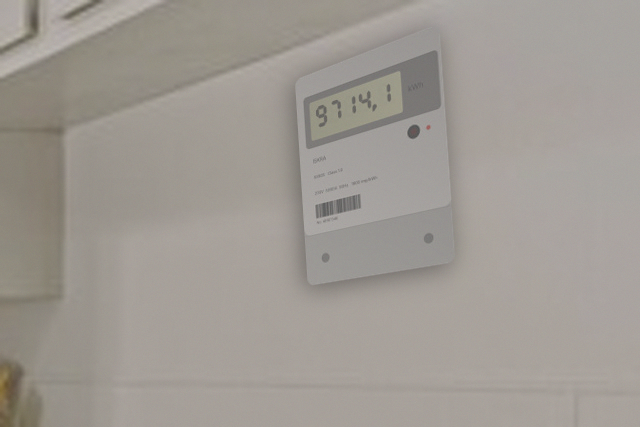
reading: 9714.1; kWh
